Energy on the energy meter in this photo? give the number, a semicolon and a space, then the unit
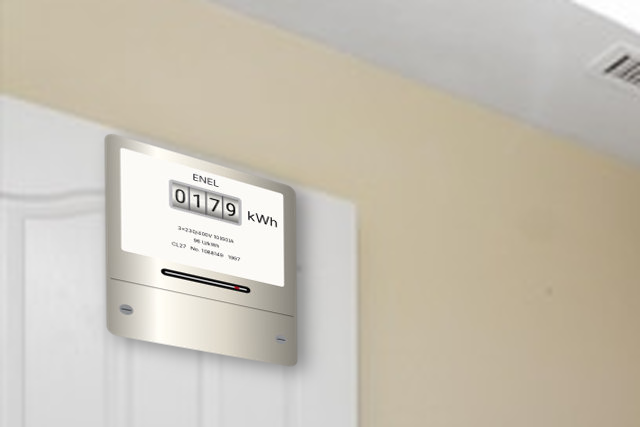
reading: 179; kWh
